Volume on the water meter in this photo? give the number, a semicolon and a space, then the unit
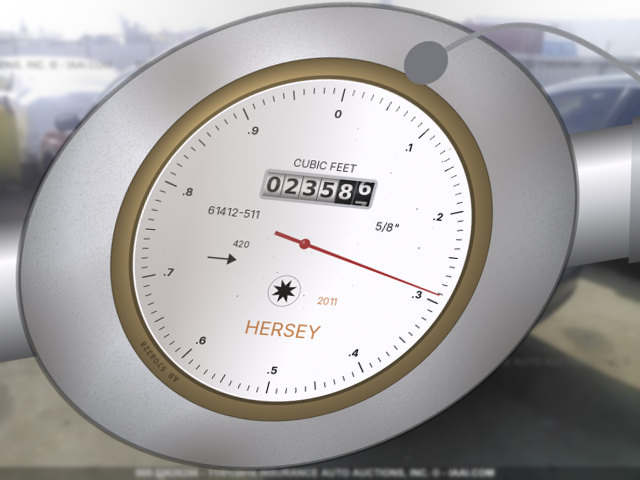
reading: 23586.29; ft³
